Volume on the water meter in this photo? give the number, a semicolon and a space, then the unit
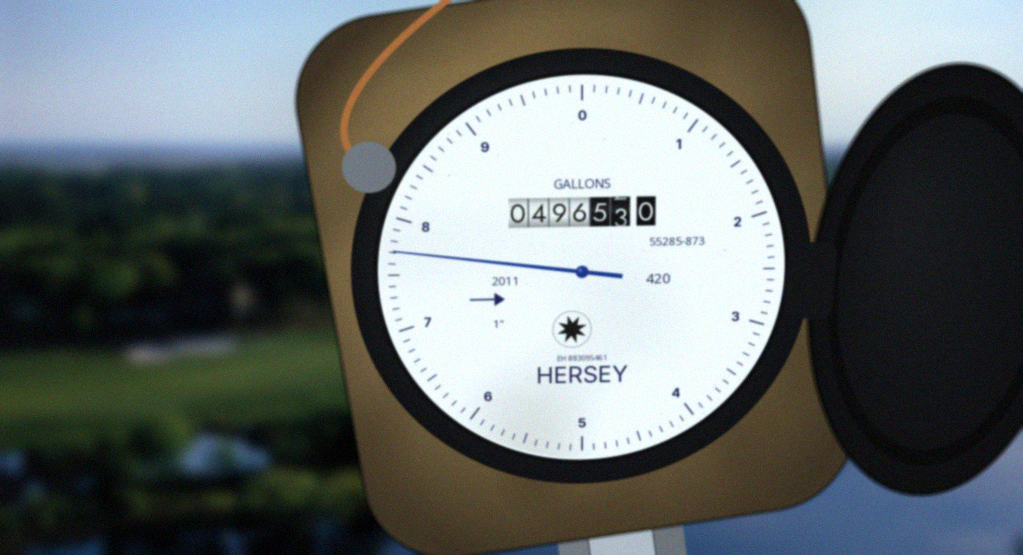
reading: 496527.7; gal
